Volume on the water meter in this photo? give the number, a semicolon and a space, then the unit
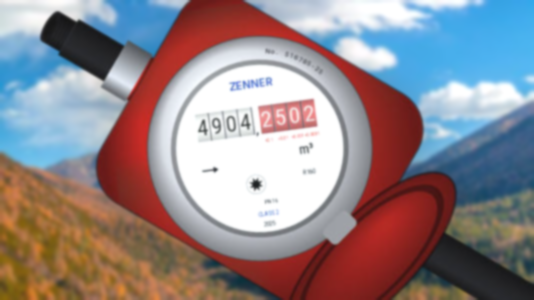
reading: 4904.2502; m³
